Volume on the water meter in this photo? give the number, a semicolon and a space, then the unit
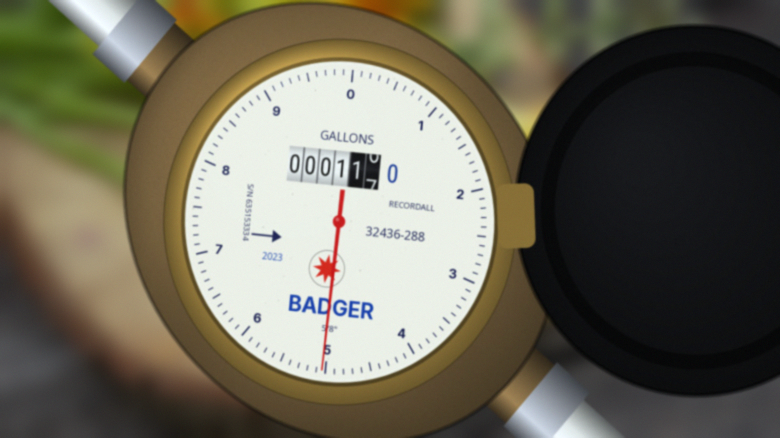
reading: 1165.0; gal
